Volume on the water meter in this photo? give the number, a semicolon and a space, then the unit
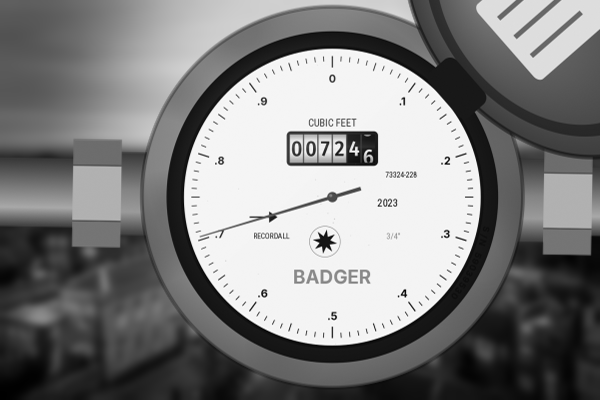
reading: 7245.70; ft³
